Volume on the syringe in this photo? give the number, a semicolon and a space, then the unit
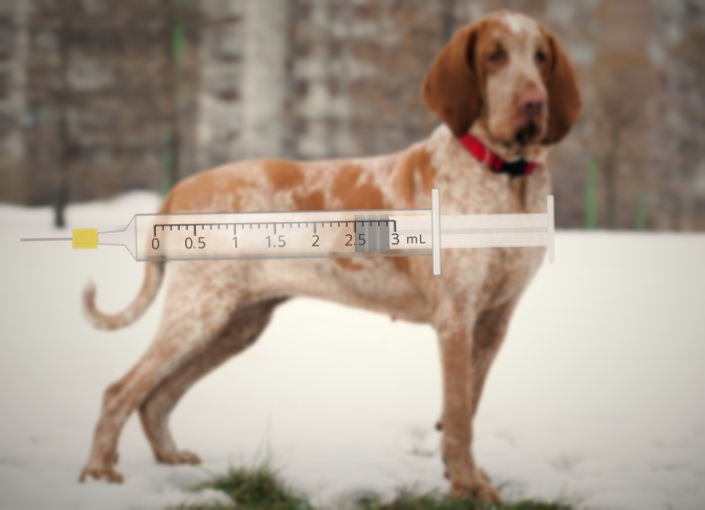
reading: 2.5; mL
